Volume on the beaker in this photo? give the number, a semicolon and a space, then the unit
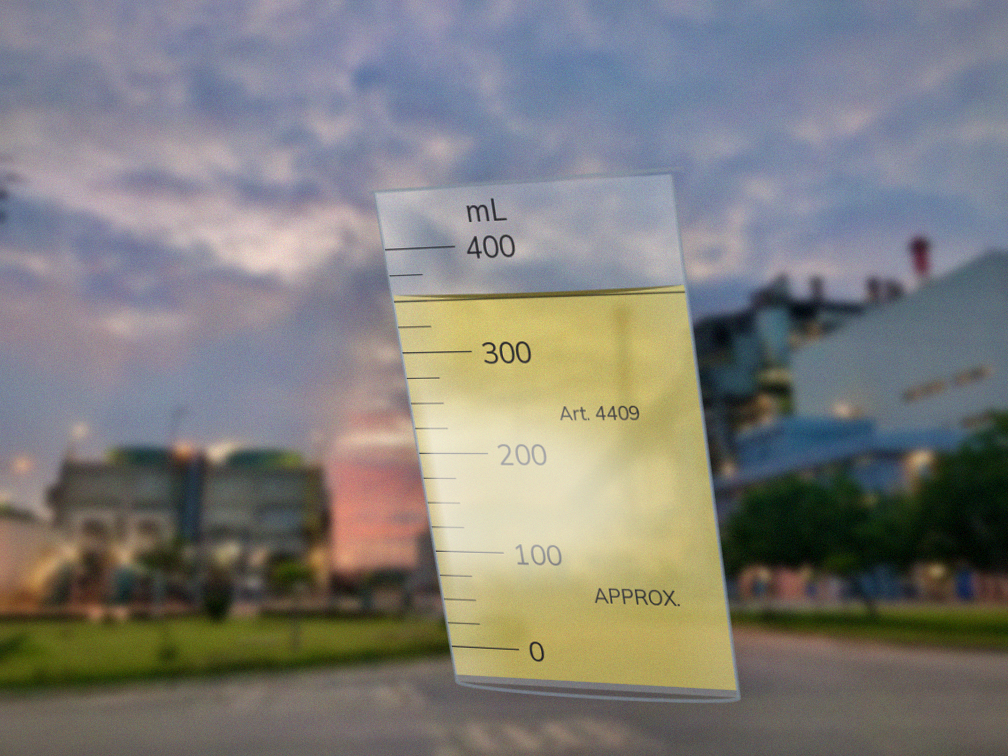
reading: 350; mL
